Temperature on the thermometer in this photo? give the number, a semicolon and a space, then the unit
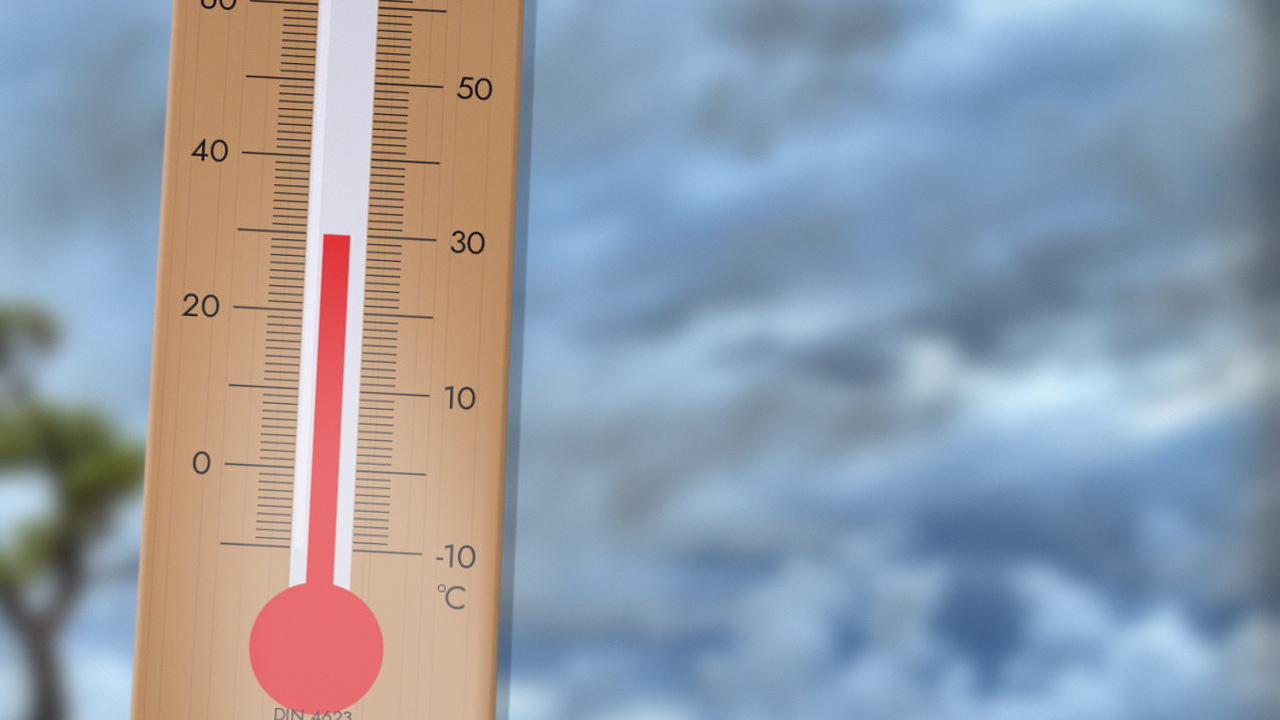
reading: 30; °C
